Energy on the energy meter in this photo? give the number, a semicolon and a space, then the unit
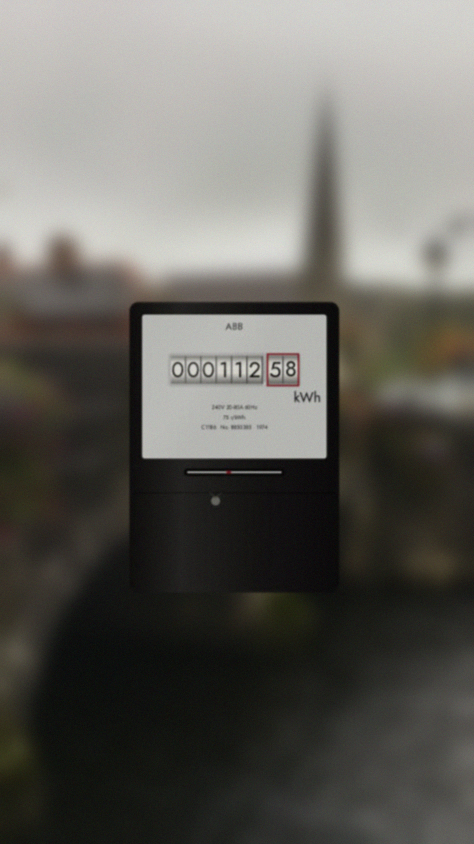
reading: 112.58; kWh
